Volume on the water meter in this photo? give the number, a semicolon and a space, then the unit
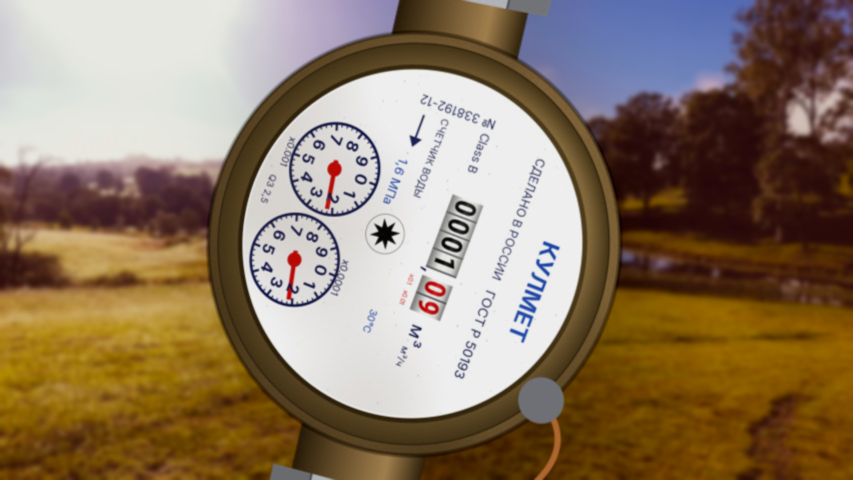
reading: 1.0922; m³
